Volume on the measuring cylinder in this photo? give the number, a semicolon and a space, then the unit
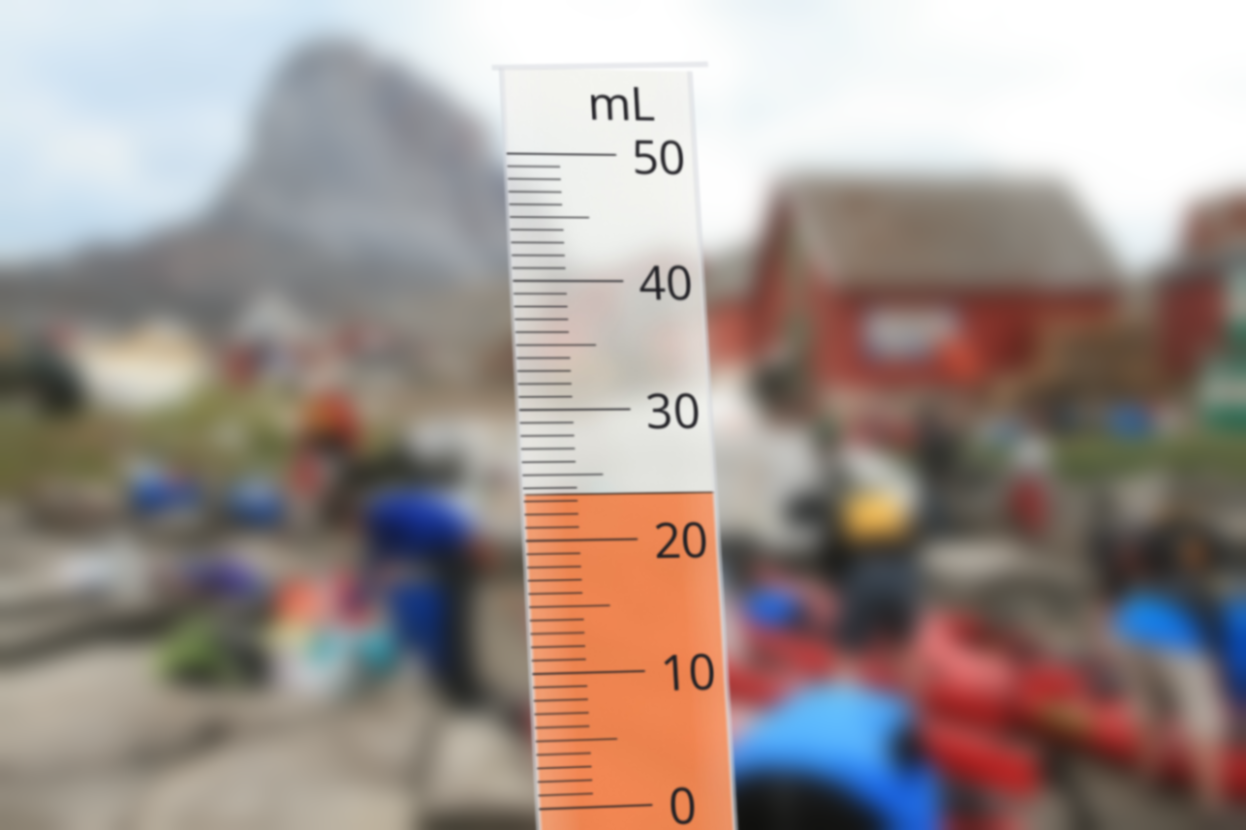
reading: 23.5; mL
